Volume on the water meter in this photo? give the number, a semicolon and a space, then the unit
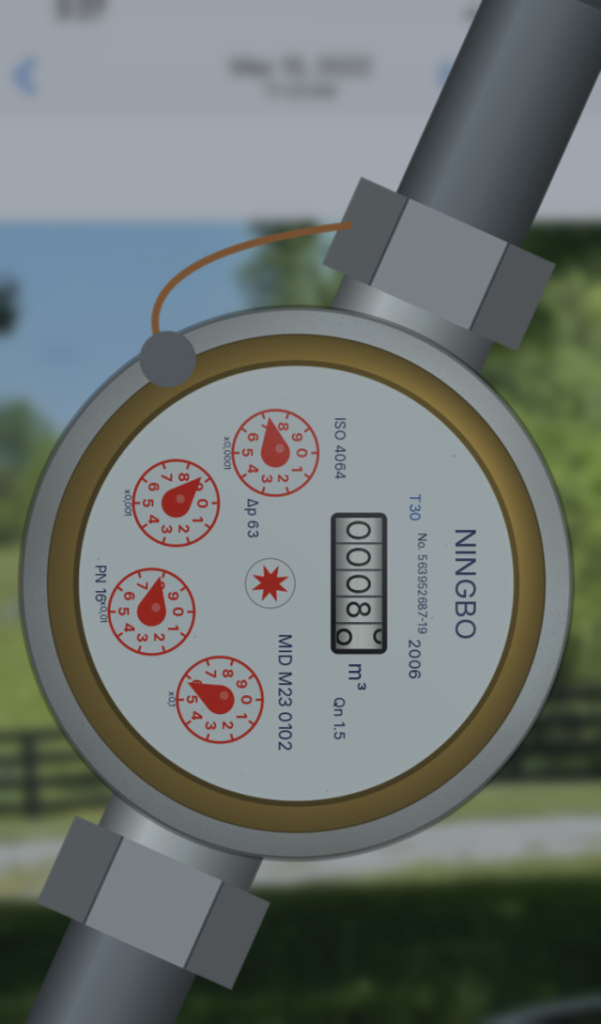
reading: 88.5787; m³
